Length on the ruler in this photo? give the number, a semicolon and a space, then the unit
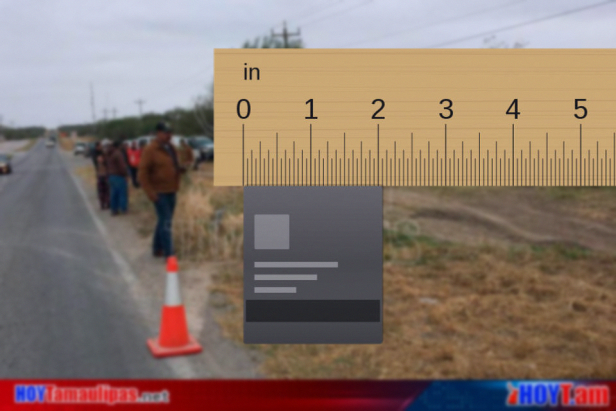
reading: 2.0625; in
